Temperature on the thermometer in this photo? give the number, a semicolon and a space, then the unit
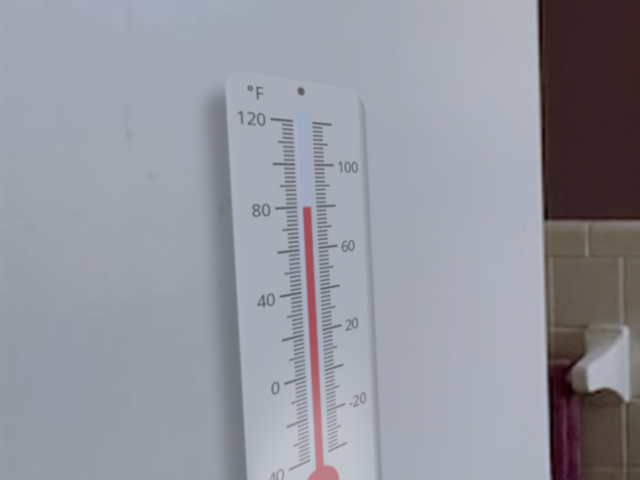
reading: 80; °F
